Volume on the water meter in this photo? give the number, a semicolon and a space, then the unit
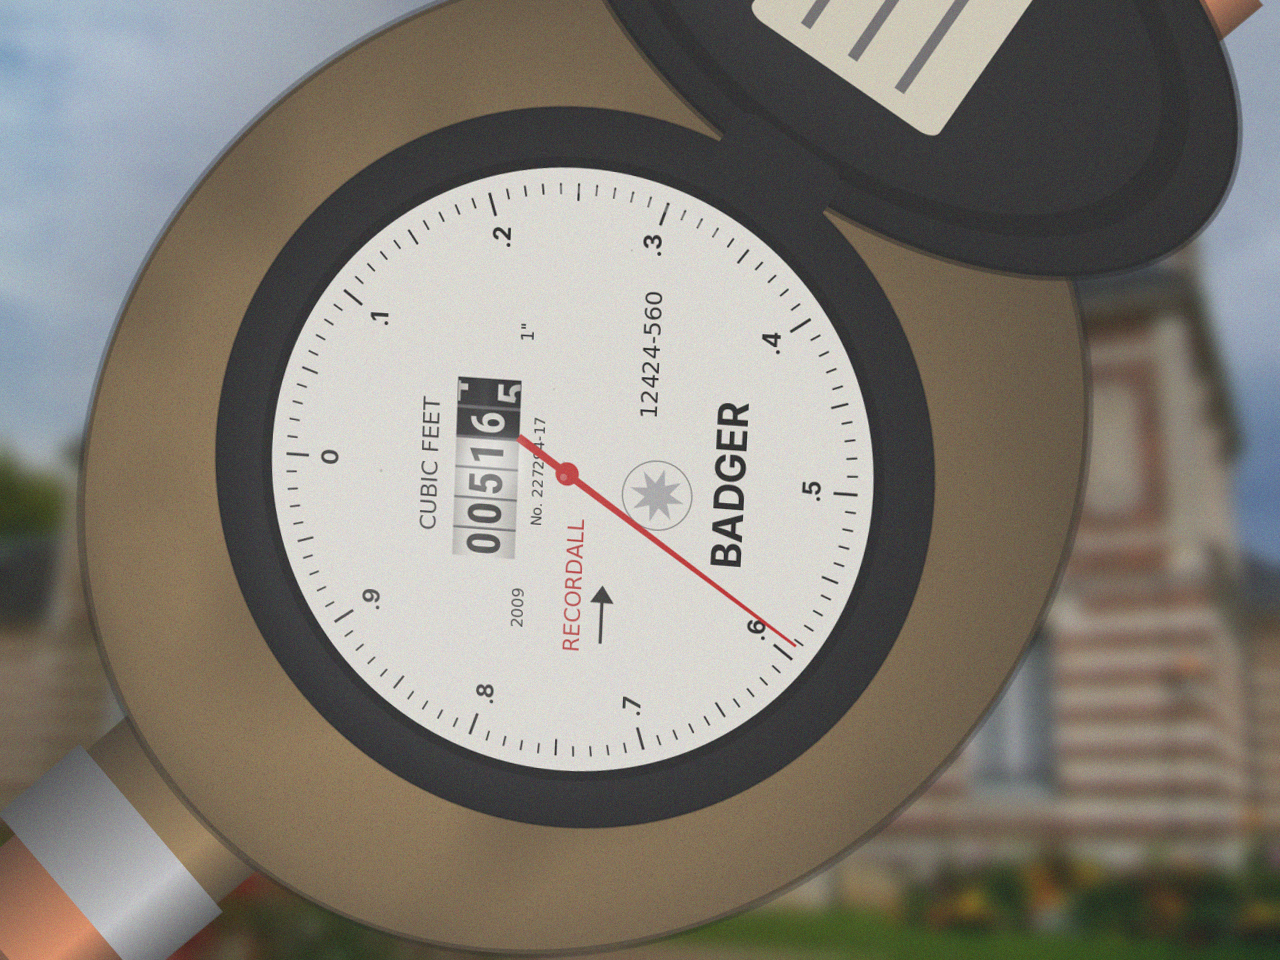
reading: 5164.59; ft³
